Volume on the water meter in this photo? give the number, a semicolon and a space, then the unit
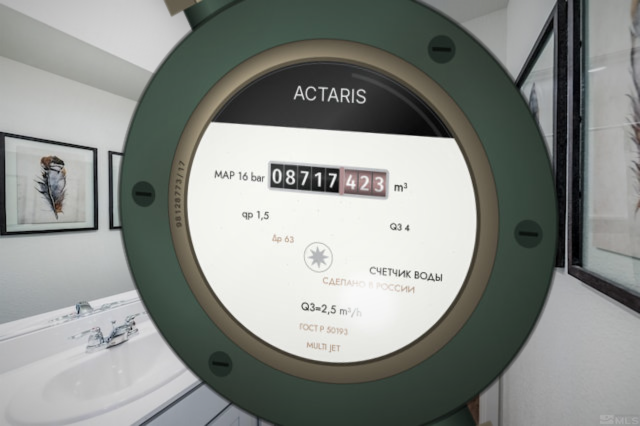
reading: 8717.423; m³
